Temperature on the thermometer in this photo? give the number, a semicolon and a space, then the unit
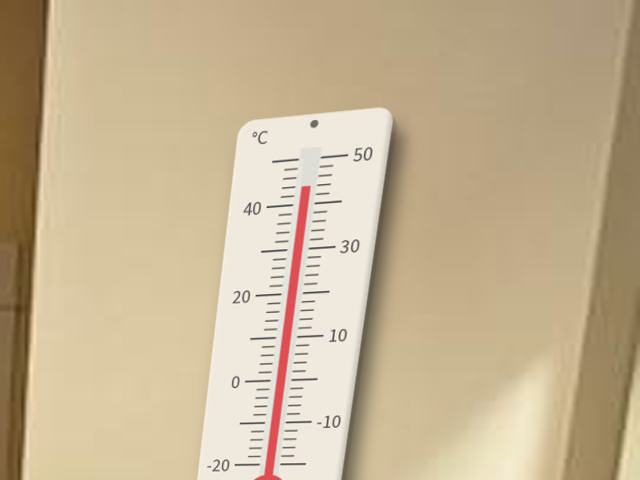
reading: 44; °C
